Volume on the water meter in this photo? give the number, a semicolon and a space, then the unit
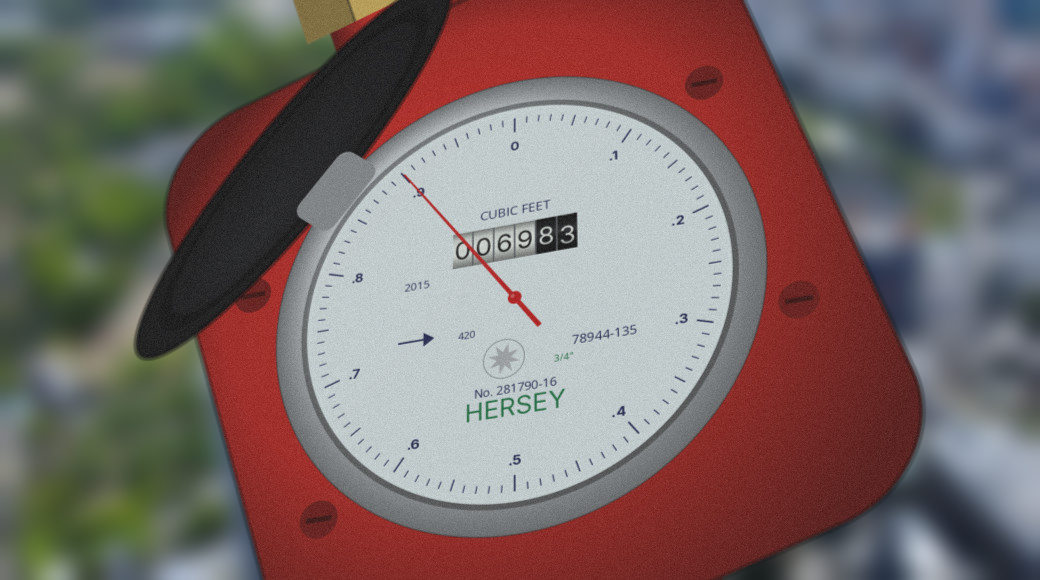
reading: 6982.90; ft³
